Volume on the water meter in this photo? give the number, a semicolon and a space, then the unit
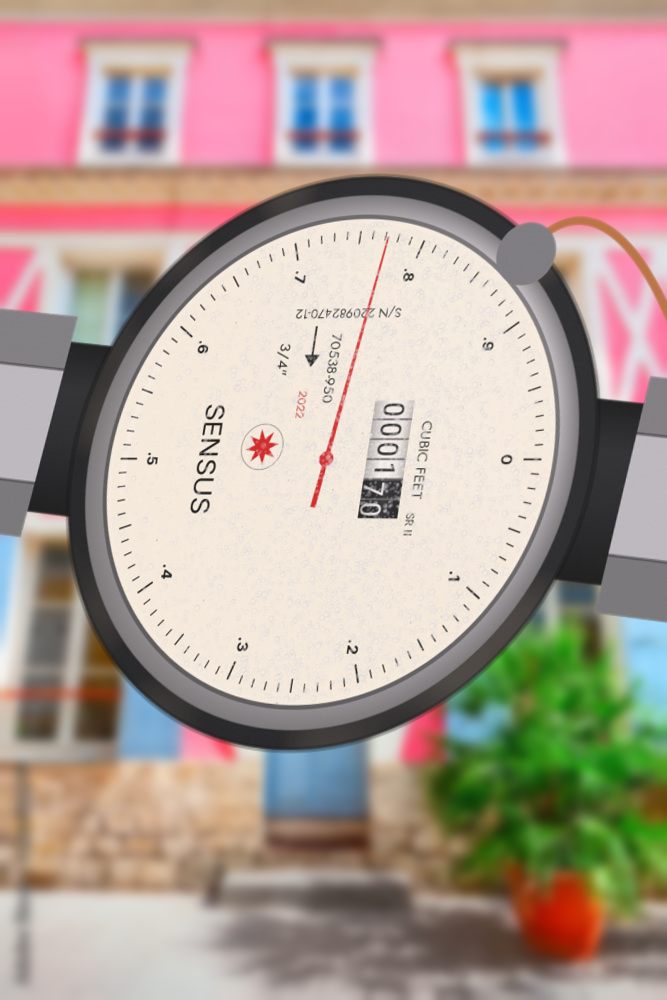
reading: 169.77; ft³
